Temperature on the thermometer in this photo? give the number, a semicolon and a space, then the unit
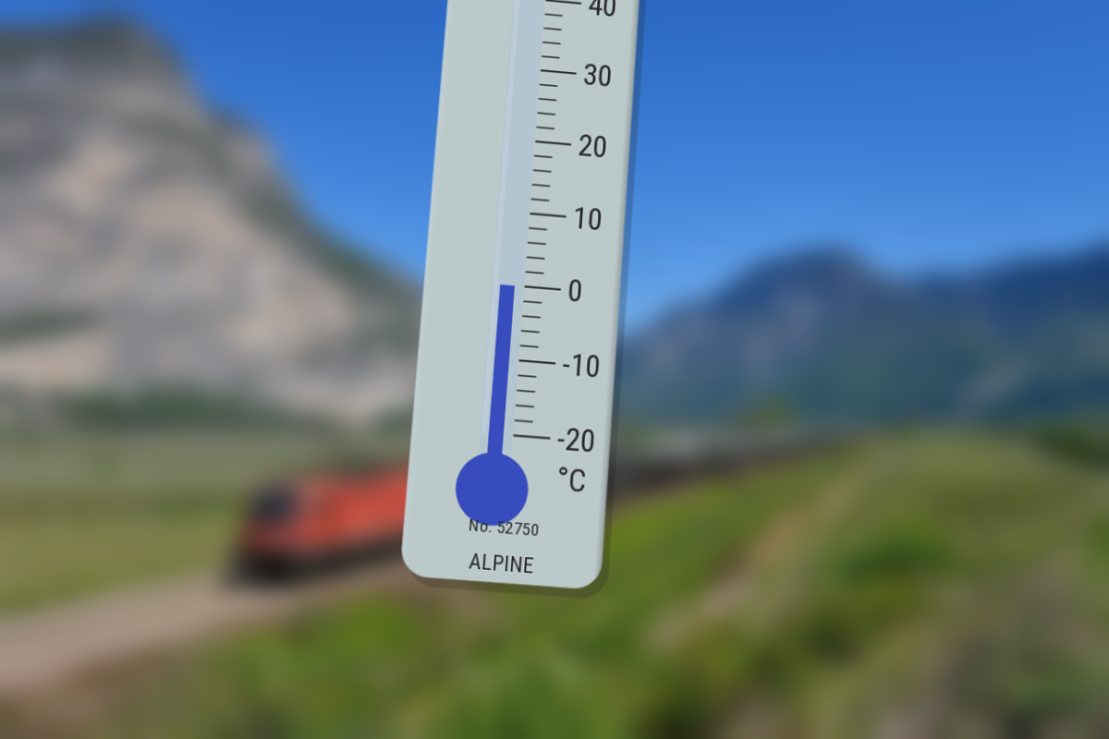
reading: 0; °C
